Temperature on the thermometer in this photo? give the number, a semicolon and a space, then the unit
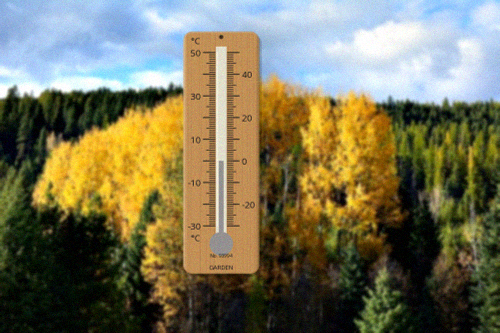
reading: 0; °C
